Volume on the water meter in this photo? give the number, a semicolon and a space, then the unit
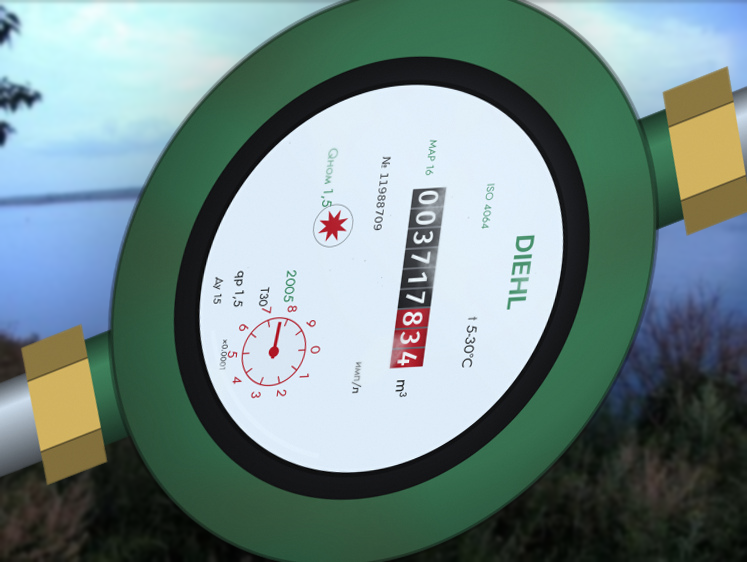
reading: 3717.8347; m³
